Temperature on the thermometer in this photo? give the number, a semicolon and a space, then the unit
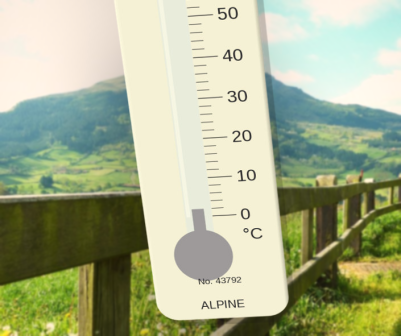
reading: 2; °C
